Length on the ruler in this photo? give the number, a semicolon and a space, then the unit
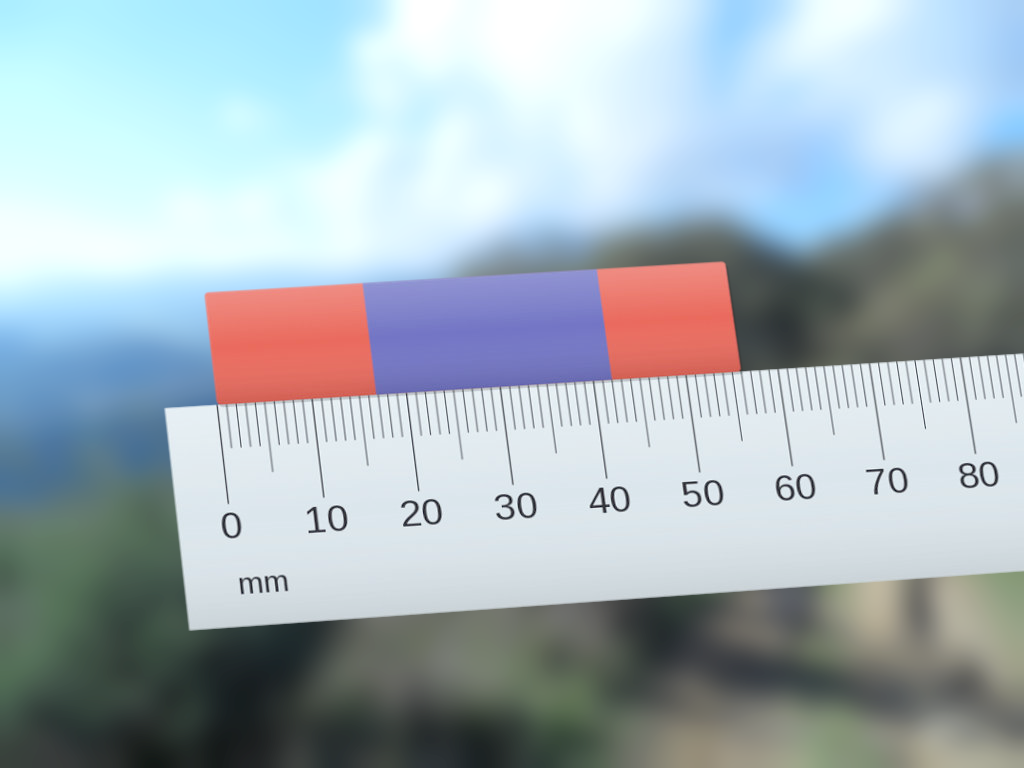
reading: 56; mm
